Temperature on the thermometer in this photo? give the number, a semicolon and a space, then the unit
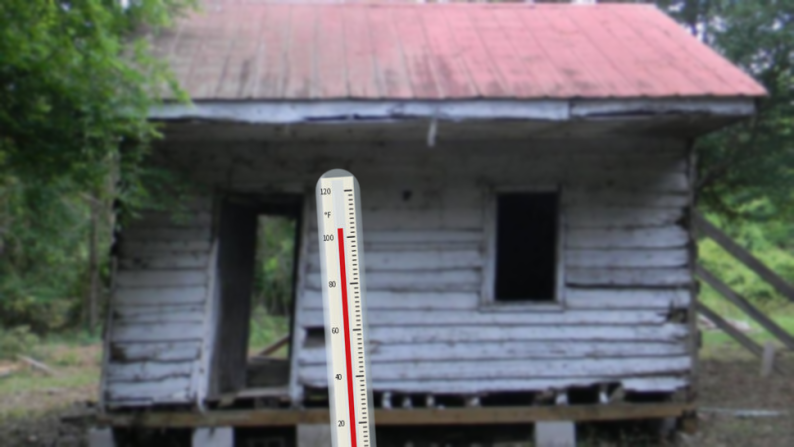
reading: 104; °F
